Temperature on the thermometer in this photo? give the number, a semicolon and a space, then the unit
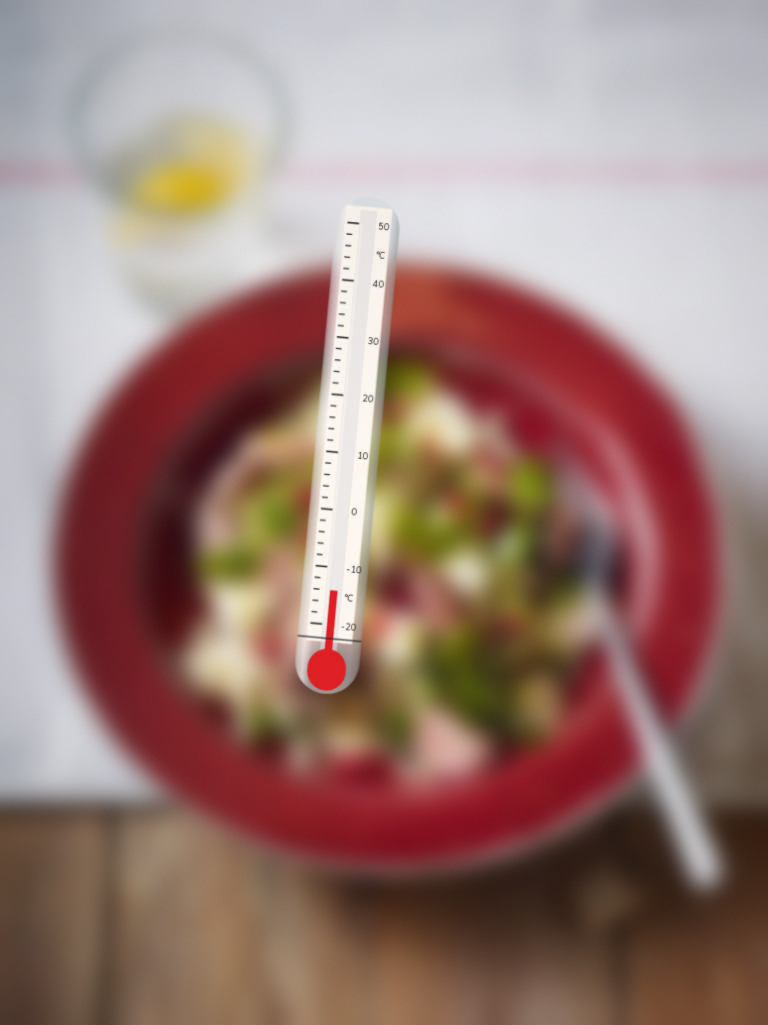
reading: -14; °C
